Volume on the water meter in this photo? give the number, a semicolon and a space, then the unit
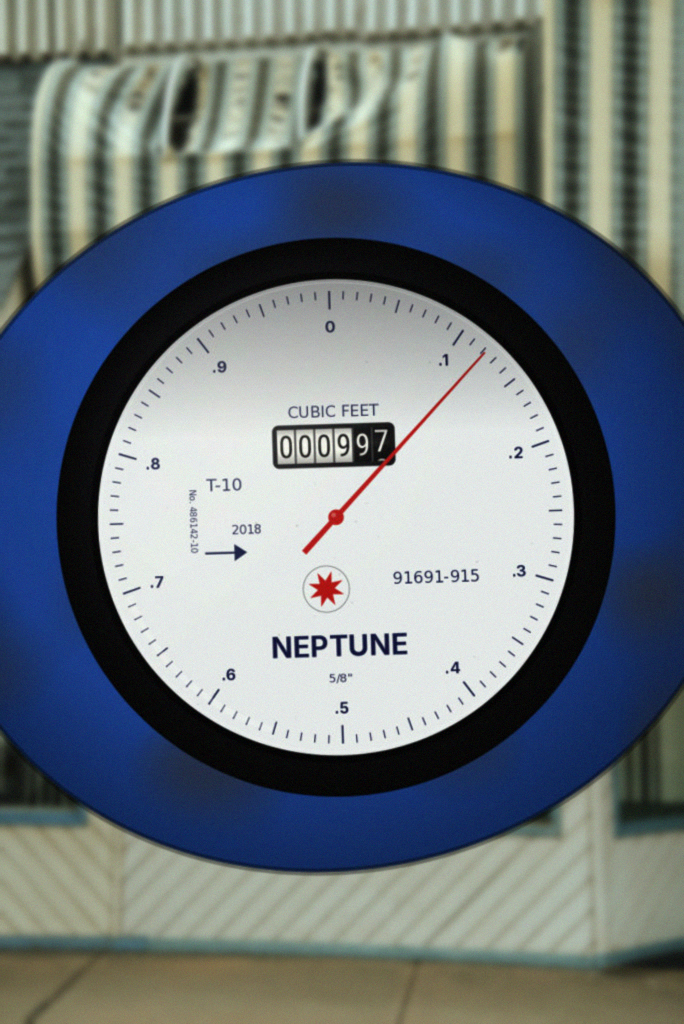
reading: 997.12; ft³
